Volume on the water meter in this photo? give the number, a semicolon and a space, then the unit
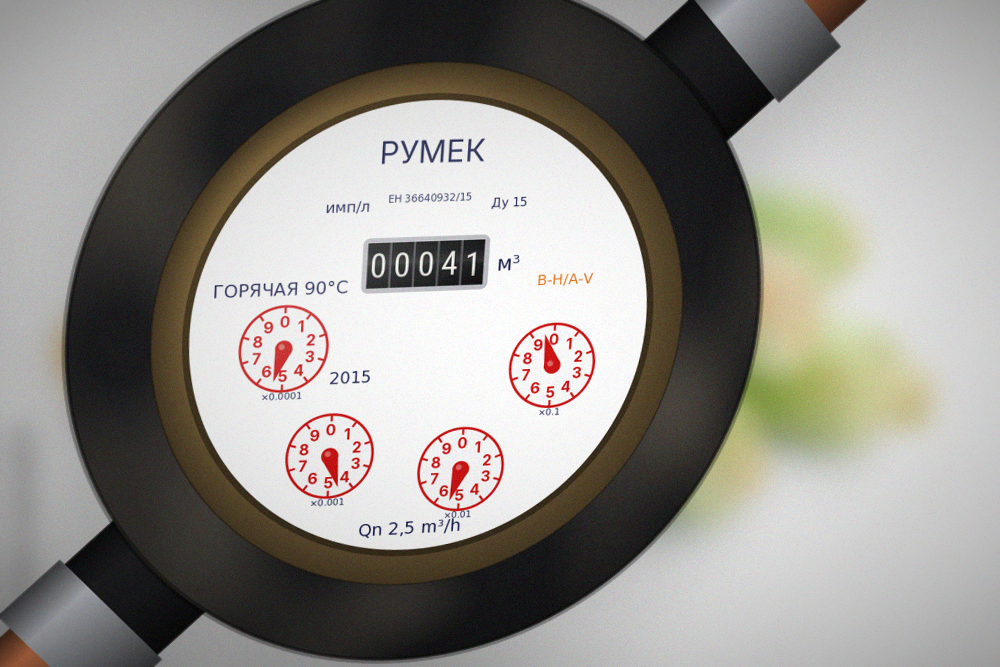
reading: 40.9545; m³
